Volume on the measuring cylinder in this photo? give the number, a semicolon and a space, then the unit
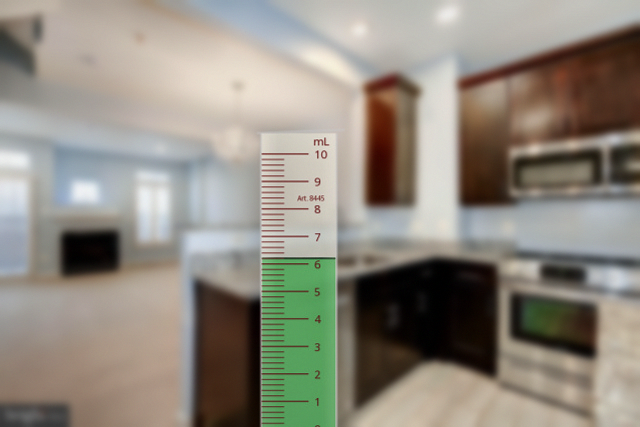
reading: 6.2; mL
